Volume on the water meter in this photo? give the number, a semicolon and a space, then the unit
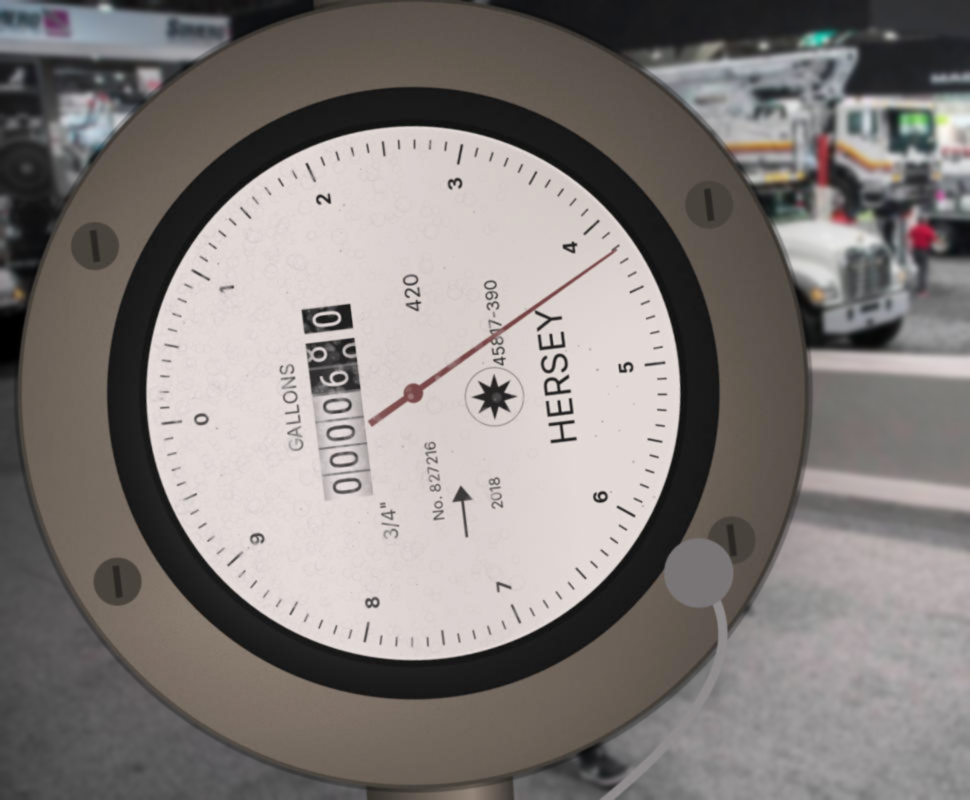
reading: 684.2; gal
